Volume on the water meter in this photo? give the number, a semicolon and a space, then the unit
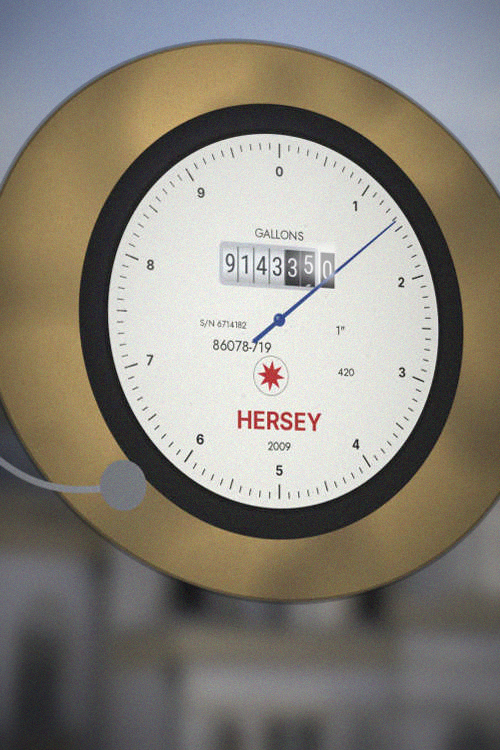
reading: 9143351.4; gal
